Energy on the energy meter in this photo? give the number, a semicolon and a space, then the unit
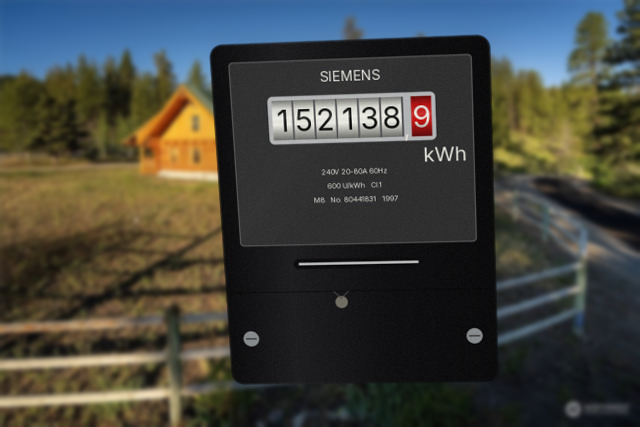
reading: 152138.9; kWh
